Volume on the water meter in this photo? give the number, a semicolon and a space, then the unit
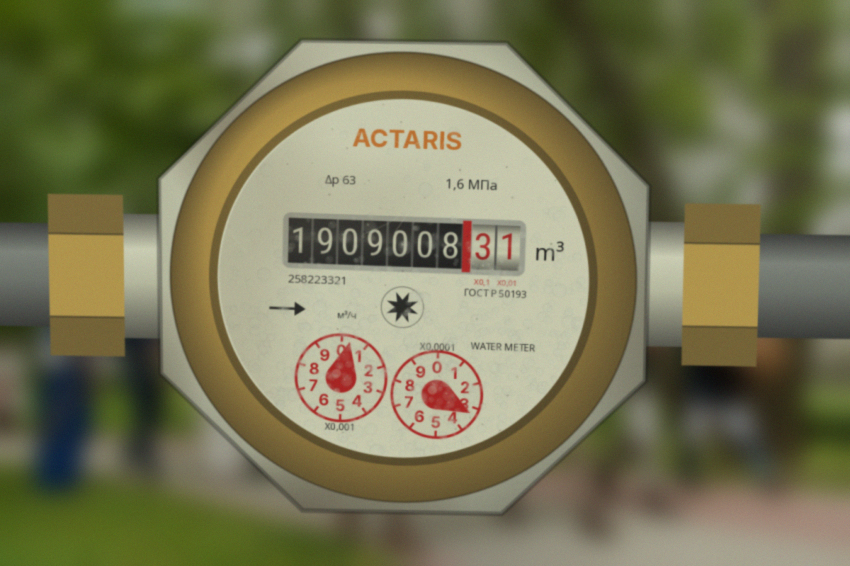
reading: 1909008.3103; m³
